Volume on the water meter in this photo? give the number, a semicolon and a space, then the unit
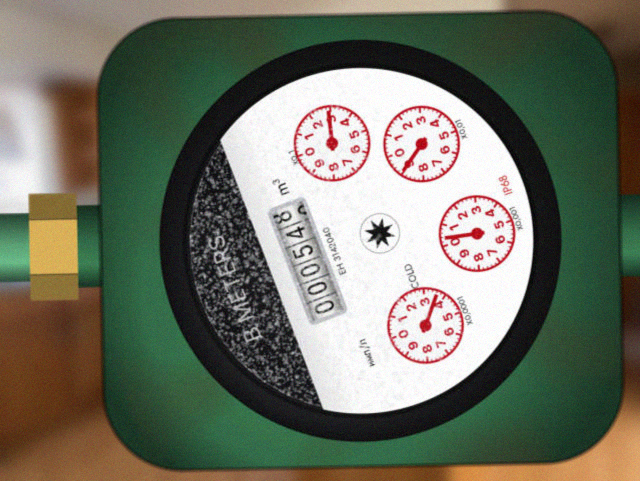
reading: 548.2903; m³
